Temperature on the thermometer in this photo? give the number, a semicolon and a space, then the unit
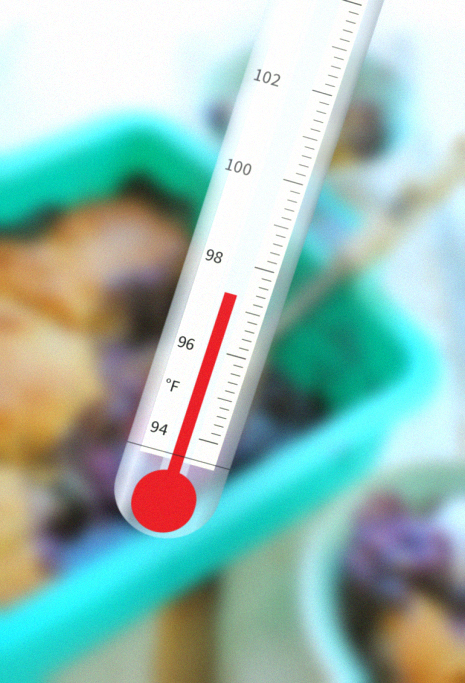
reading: 97.3; °F
